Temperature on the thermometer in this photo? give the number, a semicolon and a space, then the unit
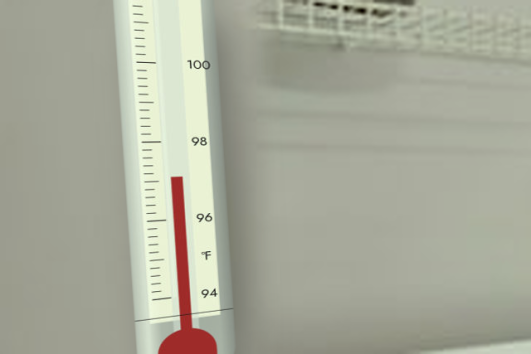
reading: 97.1; °F
